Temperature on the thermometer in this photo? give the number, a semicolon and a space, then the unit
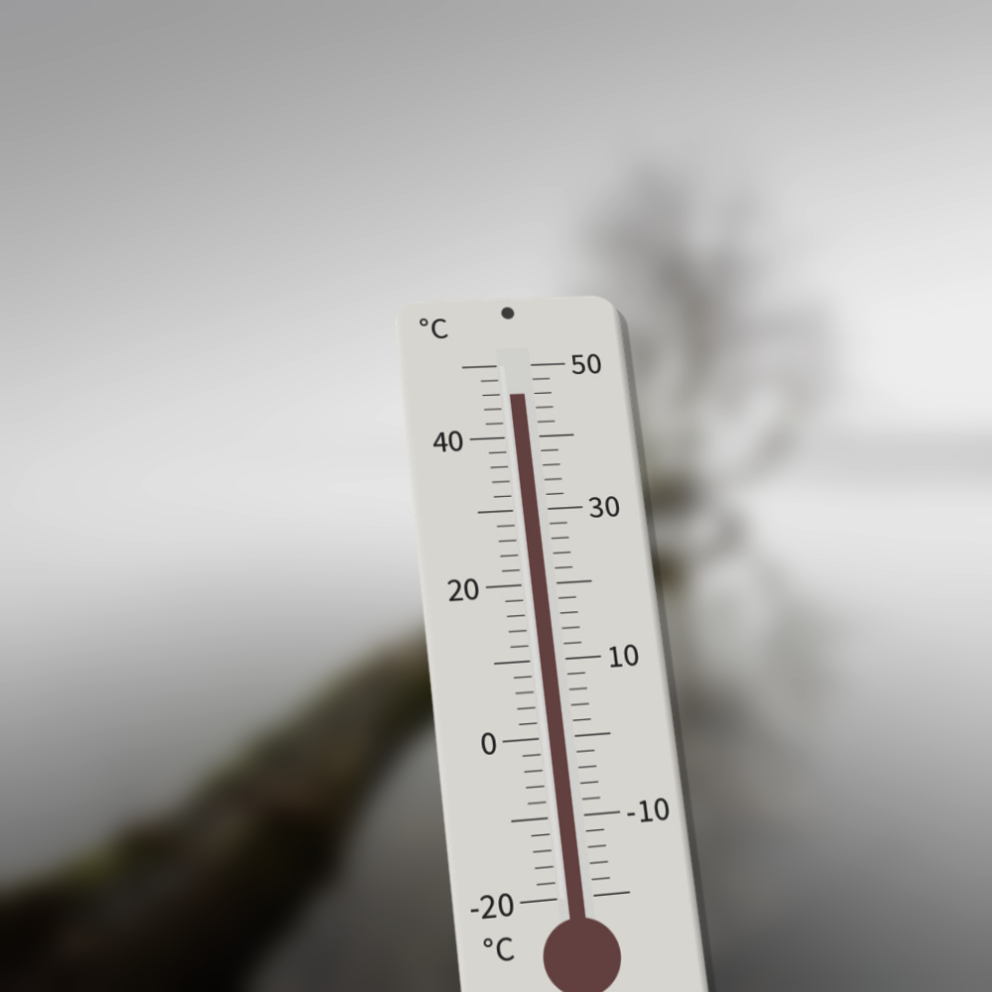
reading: 46; °C
